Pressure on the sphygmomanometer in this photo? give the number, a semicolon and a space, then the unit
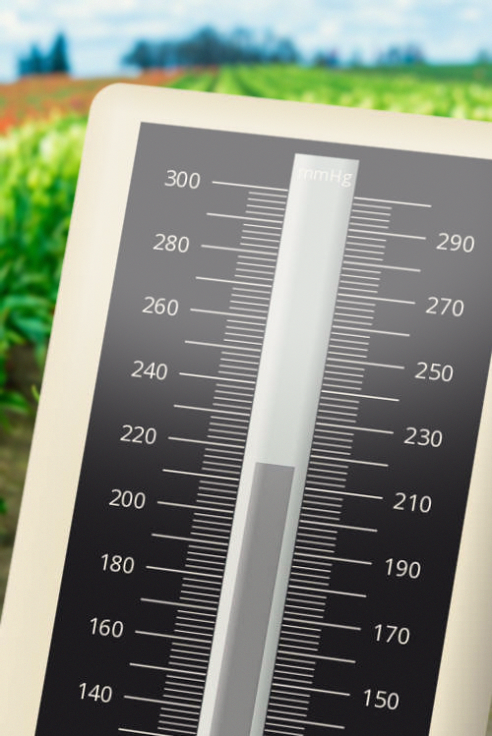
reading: 216; mmHg
